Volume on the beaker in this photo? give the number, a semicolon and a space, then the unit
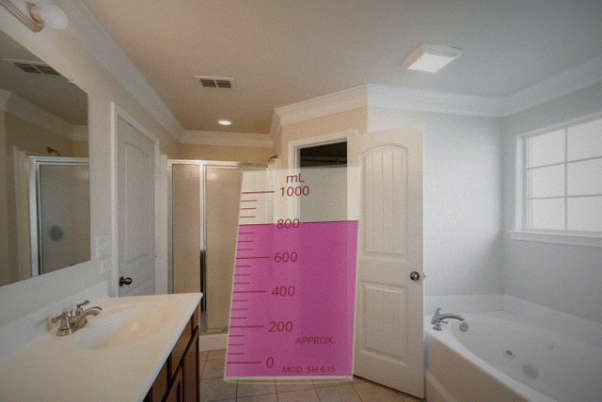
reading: 800; mL
